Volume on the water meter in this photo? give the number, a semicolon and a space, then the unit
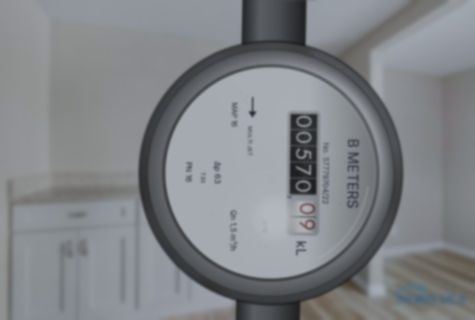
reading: 570.09; kL
